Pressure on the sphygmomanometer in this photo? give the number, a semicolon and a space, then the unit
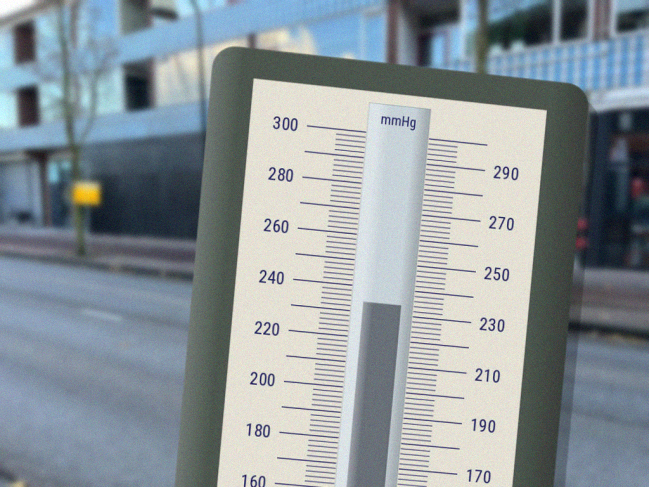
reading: 234; mmHg
